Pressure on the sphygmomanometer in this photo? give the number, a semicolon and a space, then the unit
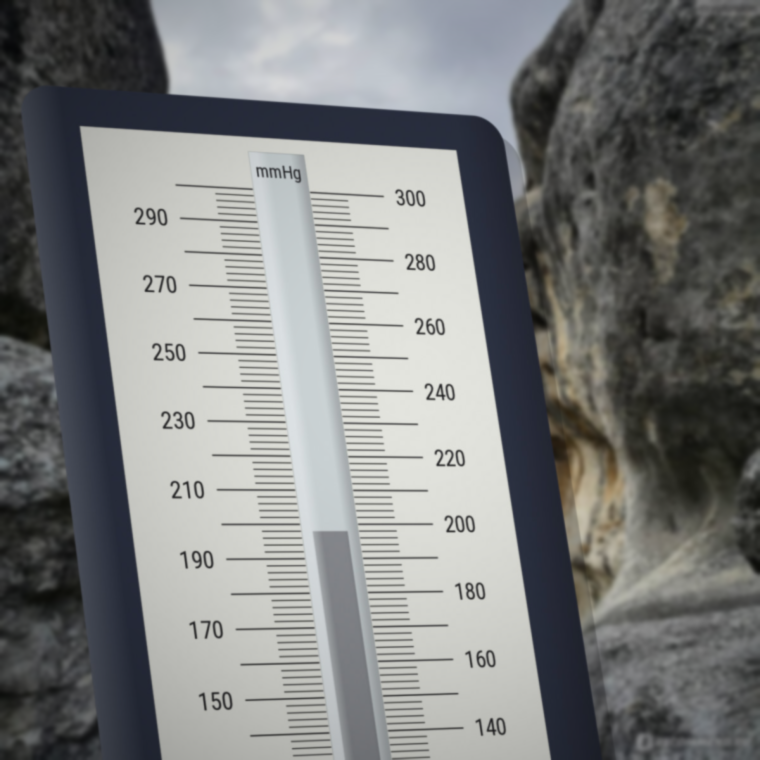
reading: 198; mmHg
